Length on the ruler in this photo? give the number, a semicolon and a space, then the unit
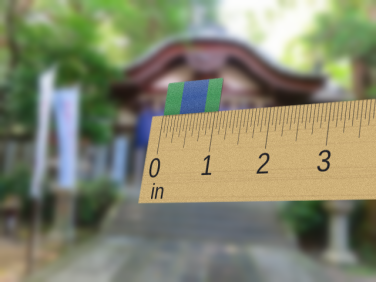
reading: 1.0625; in
